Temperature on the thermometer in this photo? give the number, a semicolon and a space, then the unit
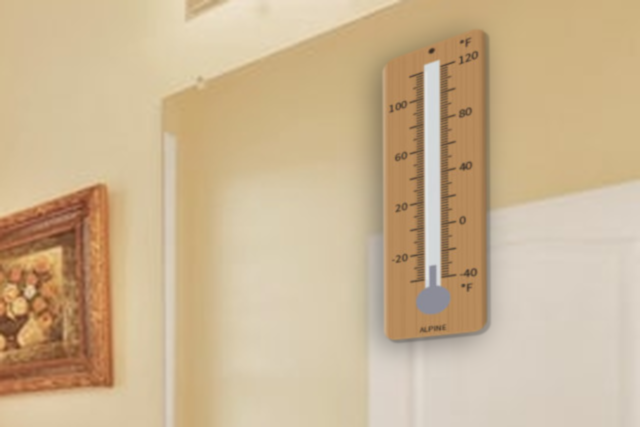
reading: -30; °F
